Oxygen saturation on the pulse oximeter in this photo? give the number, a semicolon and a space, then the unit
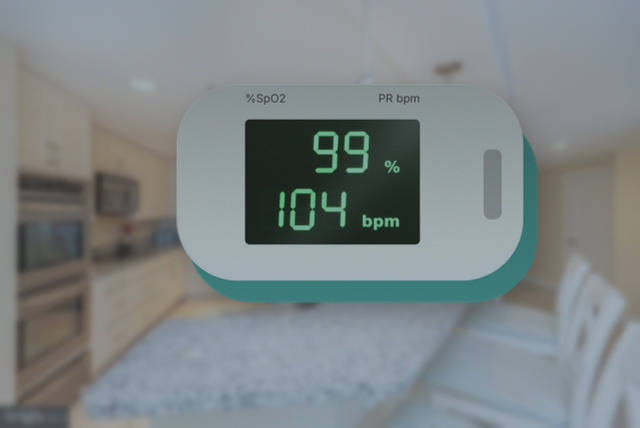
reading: 99; %
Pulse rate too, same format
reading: 104; bpm
